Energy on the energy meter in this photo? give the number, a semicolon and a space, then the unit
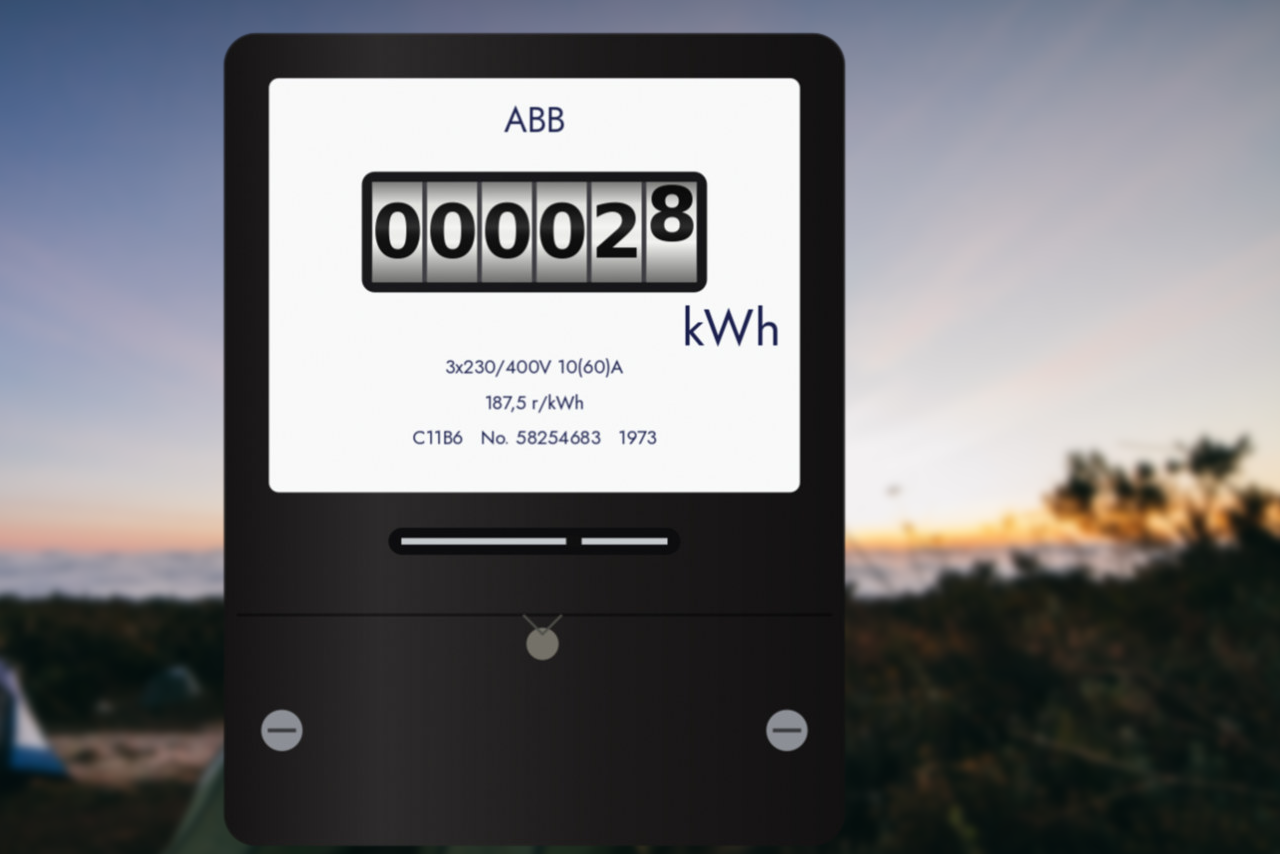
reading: 28; kWh
